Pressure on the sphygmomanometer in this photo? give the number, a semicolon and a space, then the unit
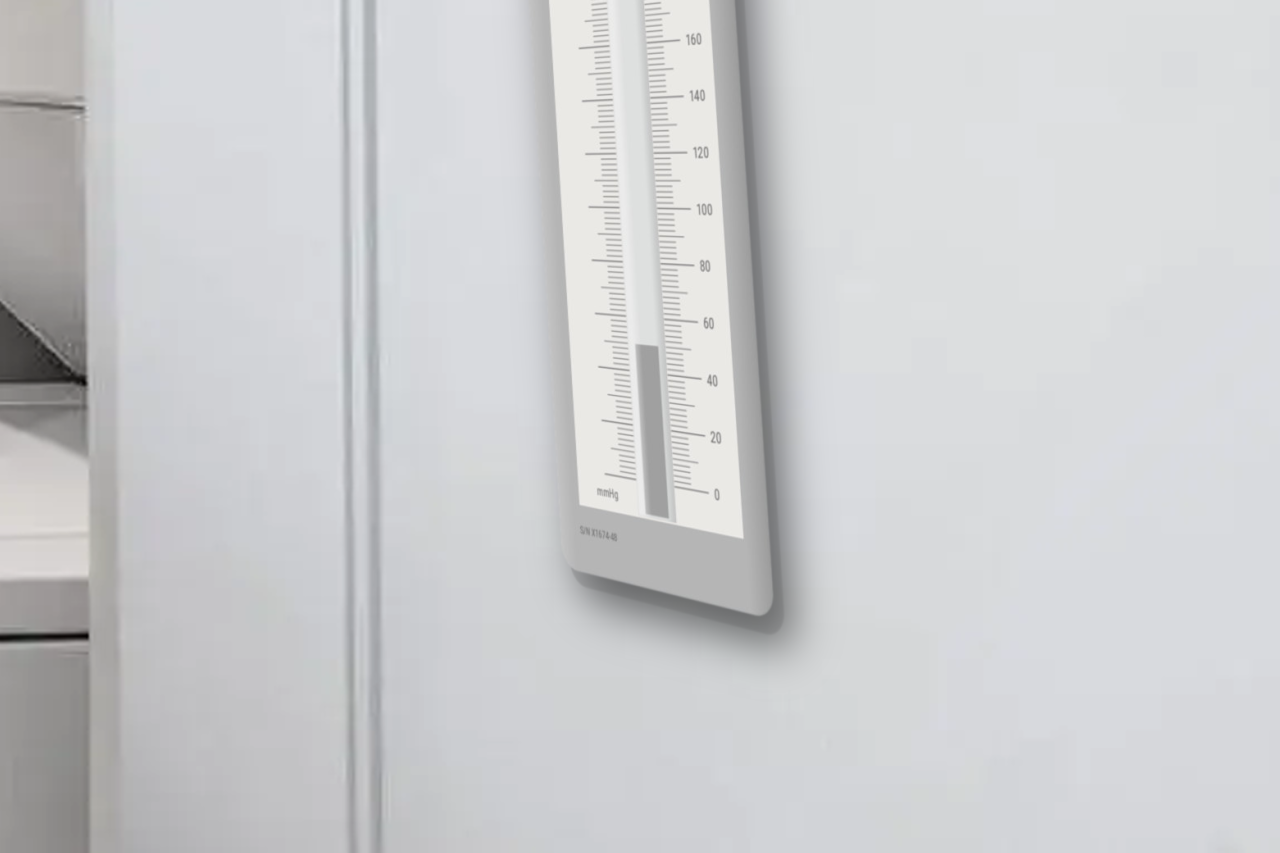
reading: 50; mmHg
